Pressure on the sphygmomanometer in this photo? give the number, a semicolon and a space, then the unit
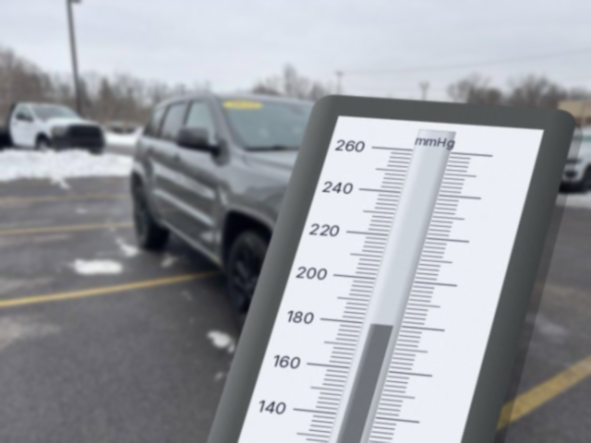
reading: 180; mmHg
